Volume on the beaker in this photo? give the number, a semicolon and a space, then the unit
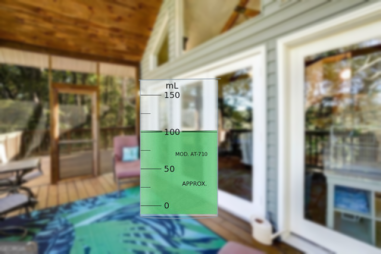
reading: 100; mL
